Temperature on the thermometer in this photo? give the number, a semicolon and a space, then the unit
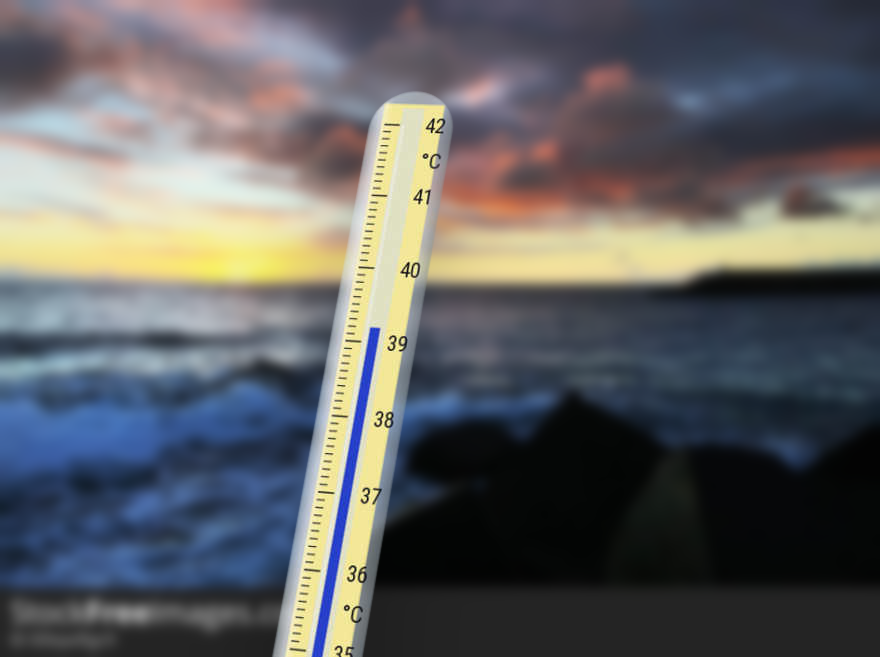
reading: 39.2; °C
